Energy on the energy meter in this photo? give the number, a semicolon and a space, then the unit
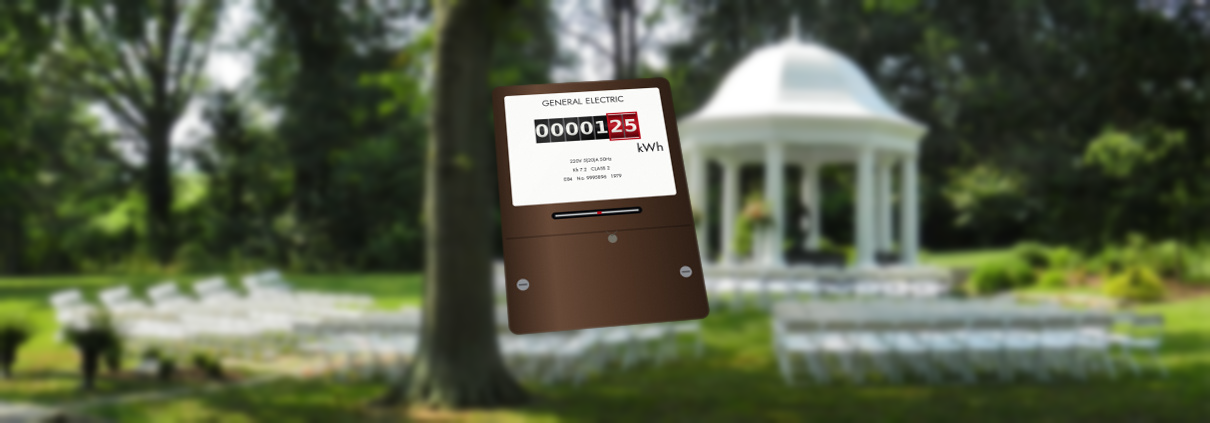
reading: 1.25; kWh
